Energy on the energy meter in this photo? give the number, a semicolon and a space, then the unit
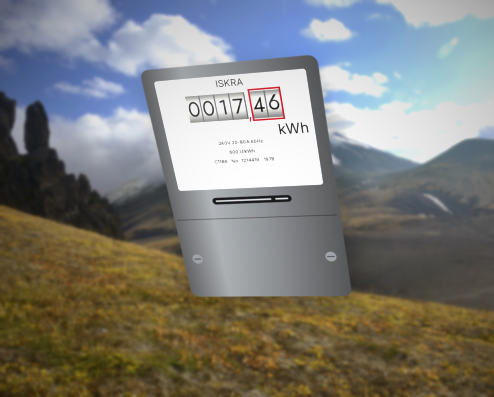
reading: 17.46; kWh
